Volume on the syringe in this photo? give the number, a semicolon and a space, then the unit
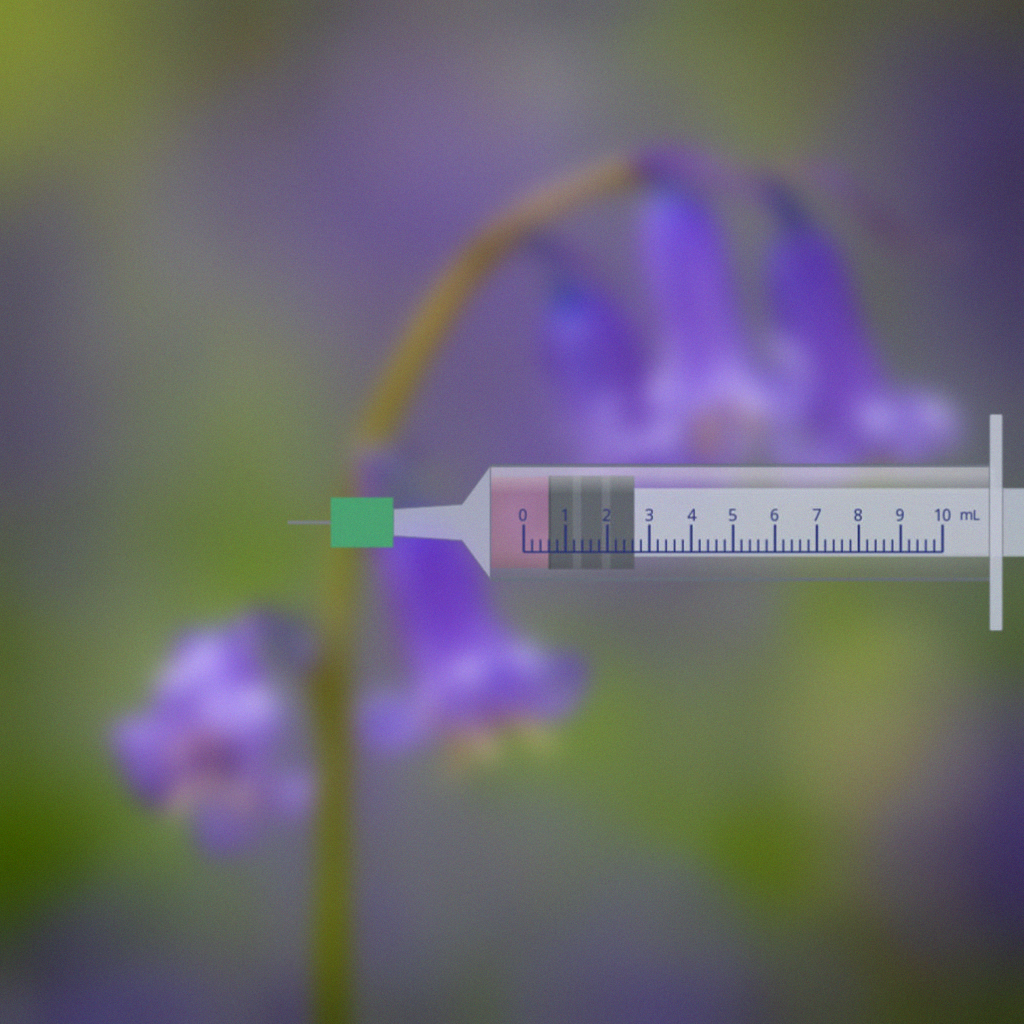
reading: 0.6; mL
